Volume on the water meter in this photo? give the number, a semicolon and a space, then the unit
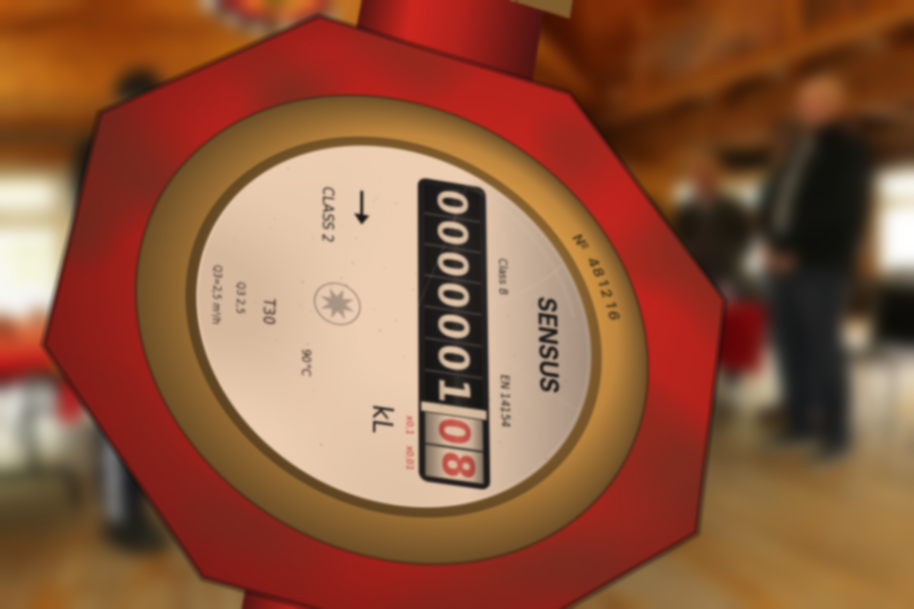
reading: 1.08; kL
